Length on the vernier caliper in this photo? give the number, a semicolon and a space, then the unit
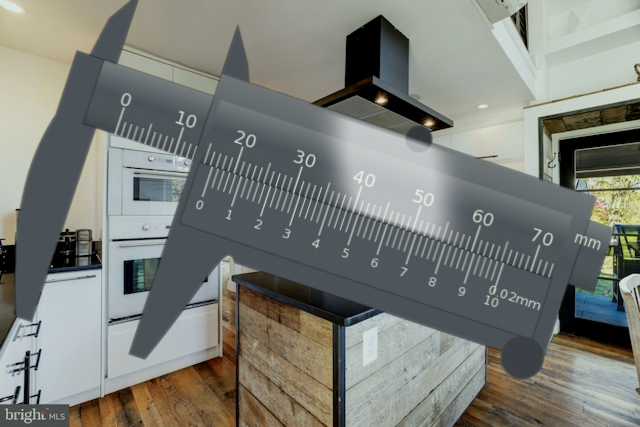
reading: 16.4; mm
